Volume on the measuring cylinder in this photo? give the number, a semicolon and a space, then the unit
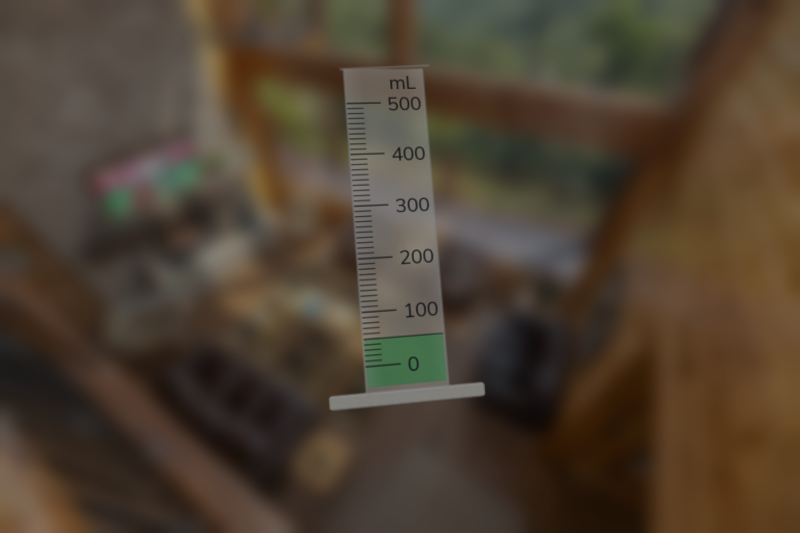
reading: 50; mL
